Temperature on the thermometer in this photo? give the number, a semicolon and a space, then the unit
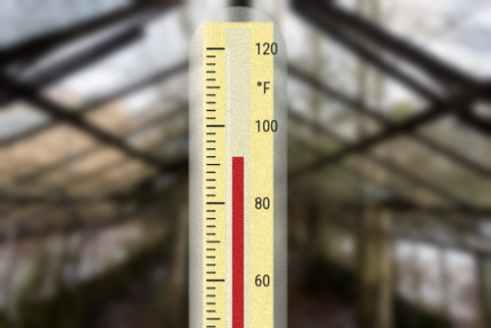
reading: 92; °F
